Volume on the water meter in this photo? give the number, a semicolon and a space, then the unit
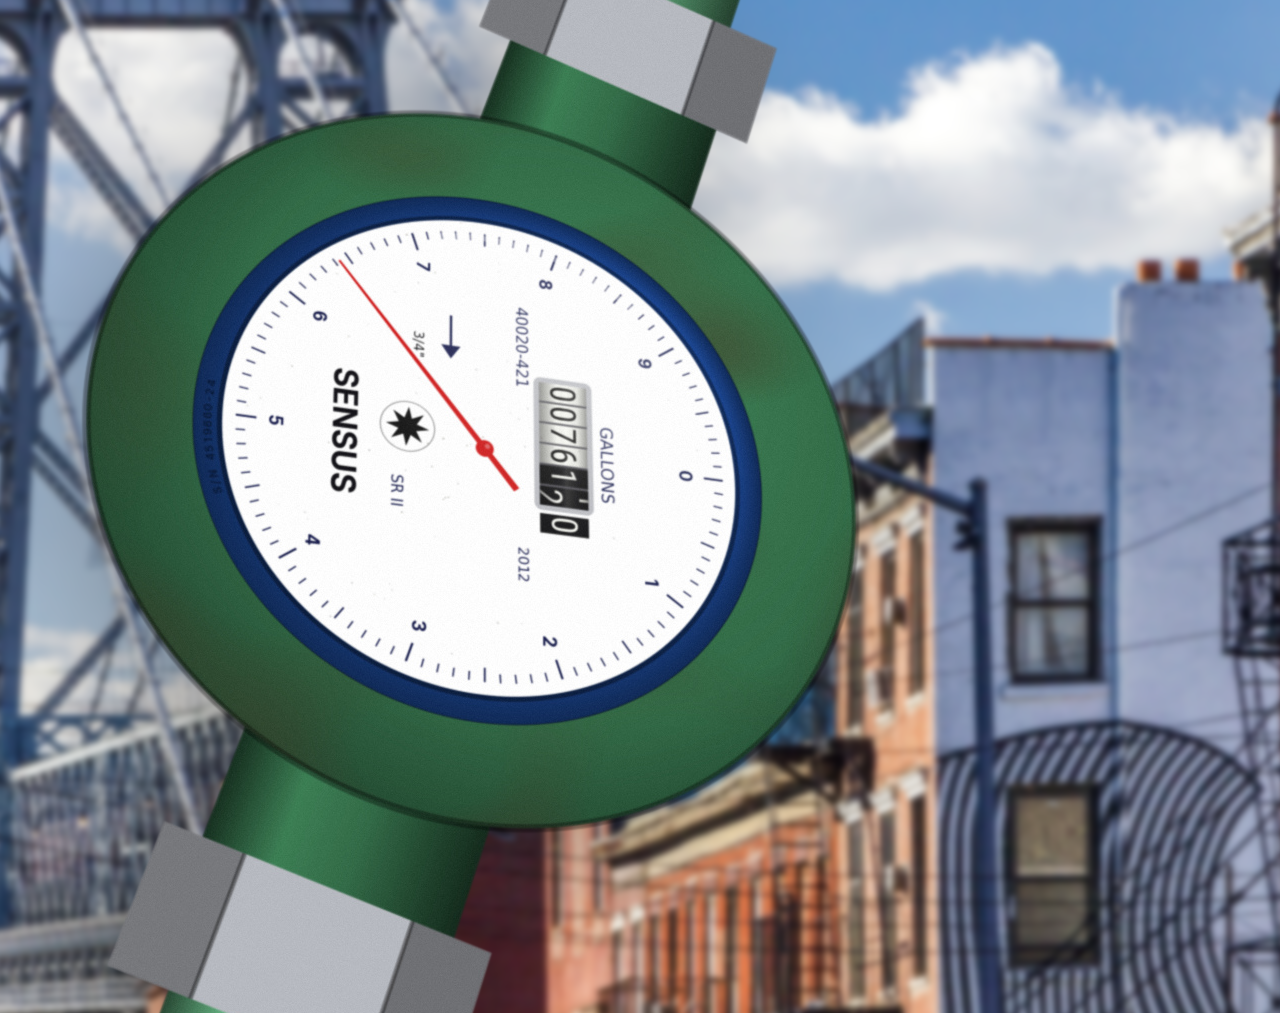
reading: 76116.4; gal
